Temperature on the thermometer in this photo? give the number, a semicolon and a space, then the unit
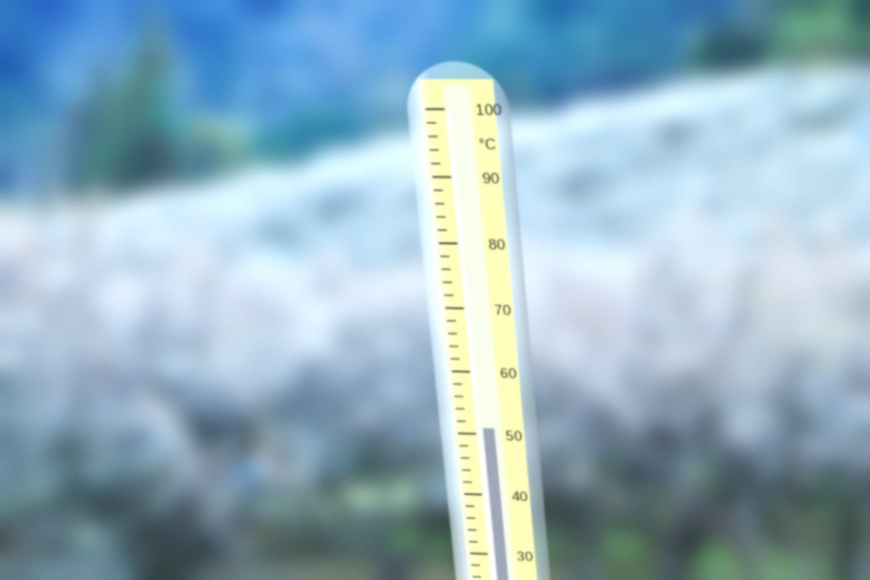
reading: 51; °C
